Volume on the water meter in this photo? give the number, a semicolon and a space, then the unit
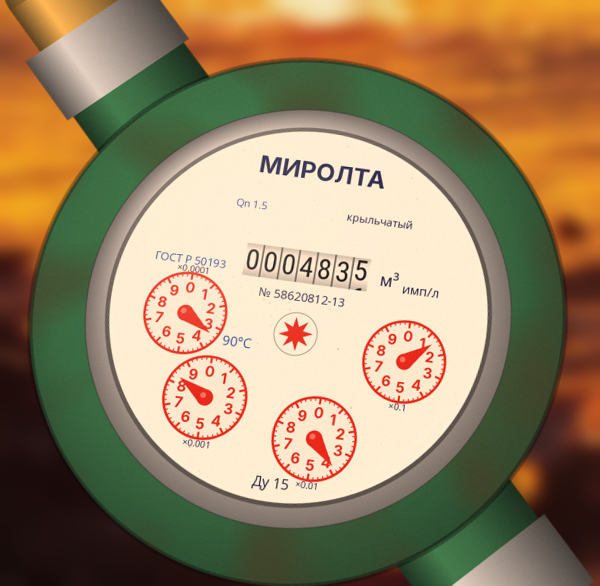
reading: 4835.1383; m³
